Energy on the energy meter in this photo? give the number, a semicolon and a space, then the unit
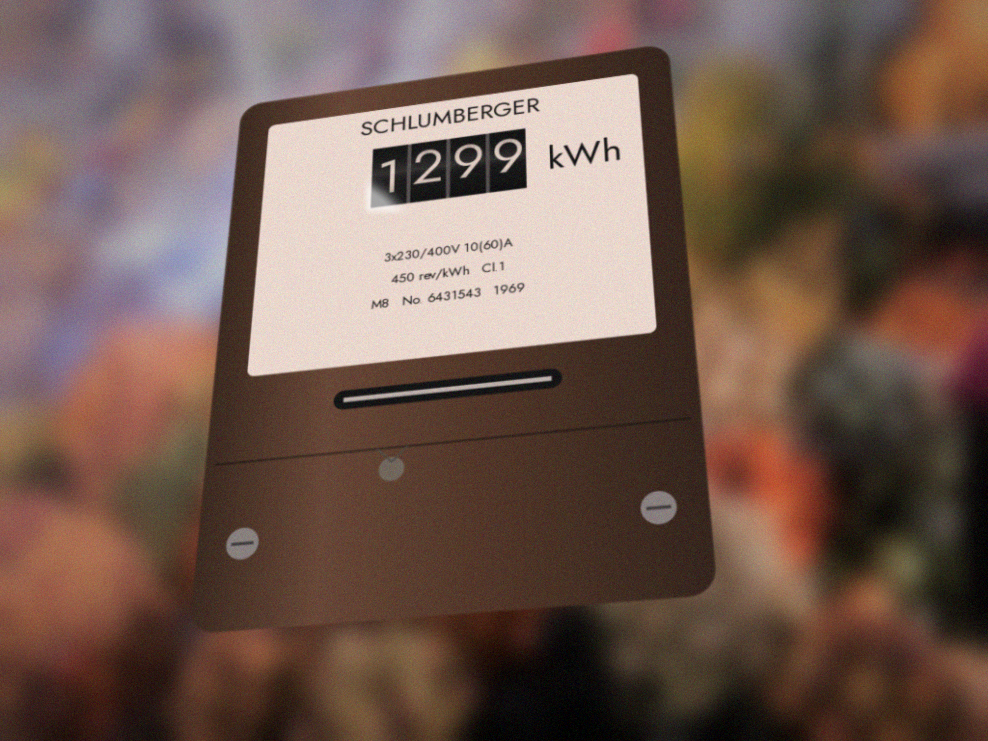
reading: 1299; kWh
